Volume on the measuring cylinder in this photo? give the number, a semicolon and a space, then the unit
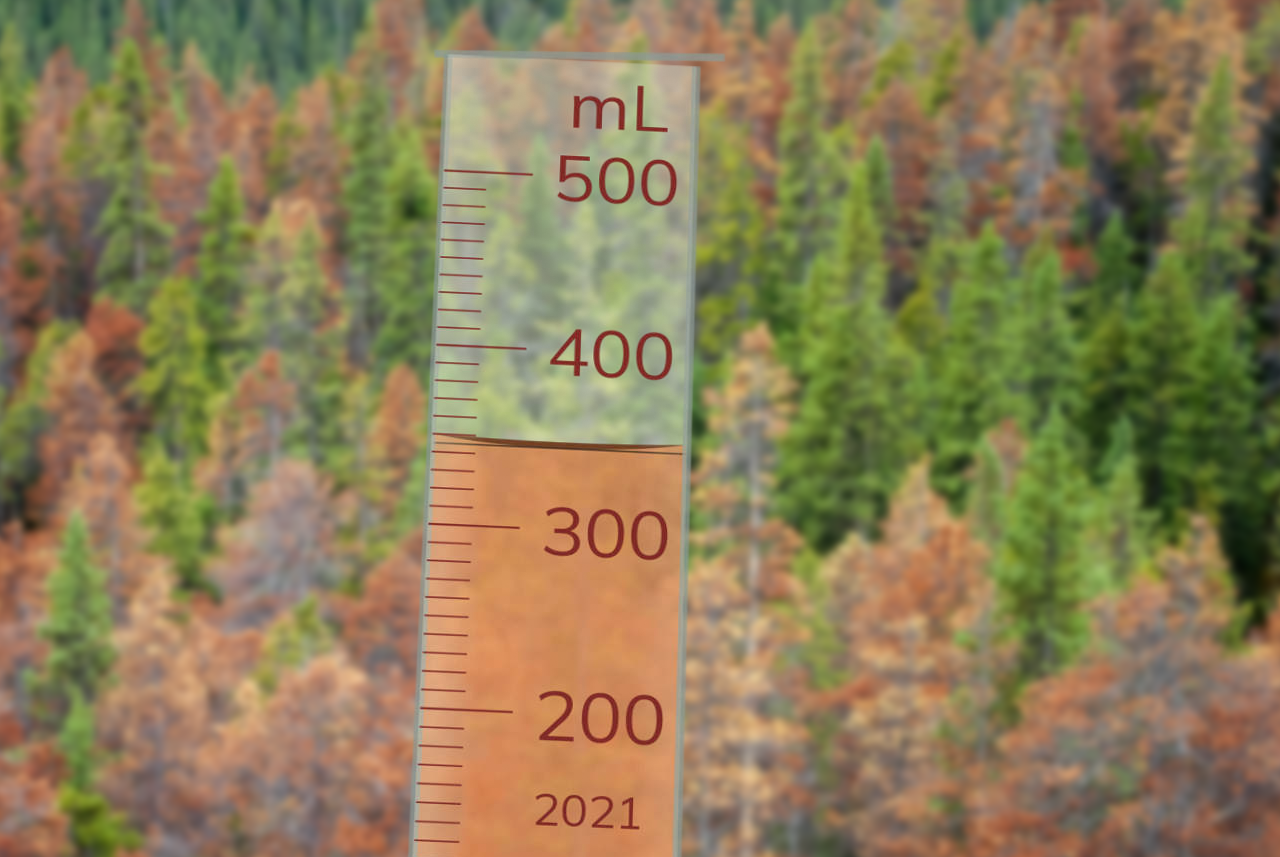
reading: 345; mL
